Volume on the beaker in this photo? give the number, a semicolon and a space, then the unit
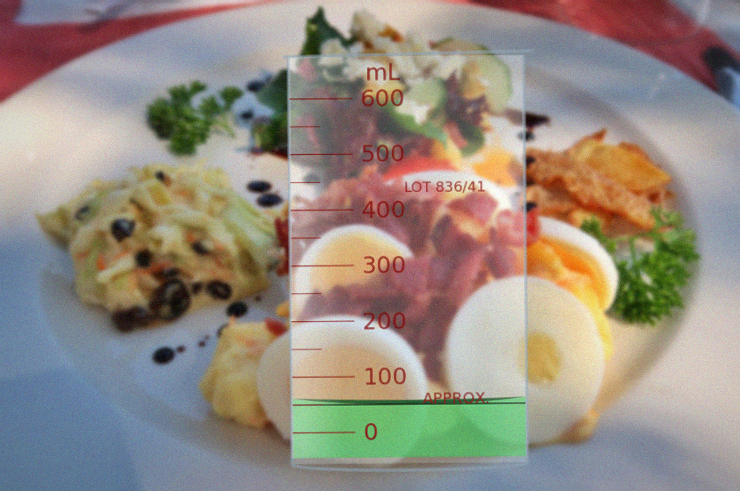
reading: 50; mL
